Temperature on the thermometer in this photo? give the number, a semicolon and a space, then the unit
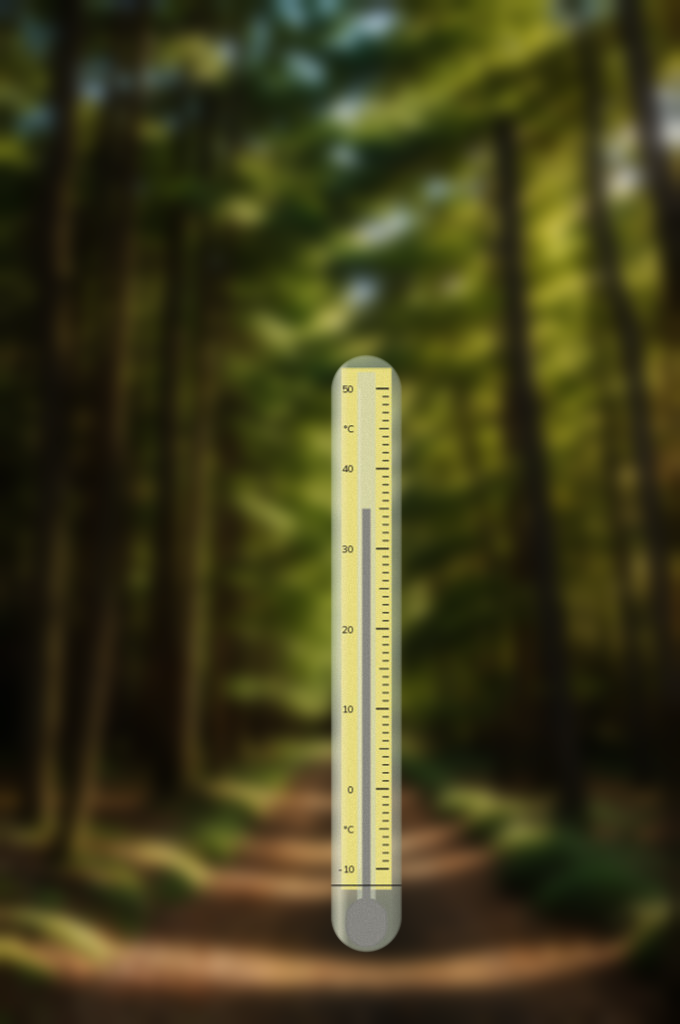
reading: 35; °C
